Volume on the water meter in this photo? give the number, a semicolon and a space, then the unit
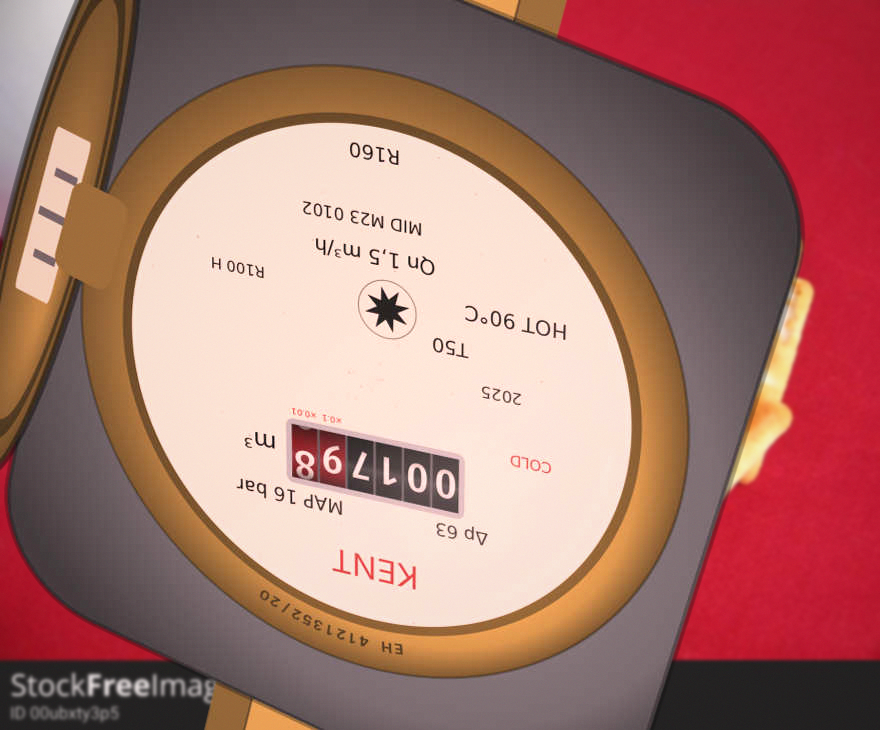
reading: 17.98; m³
